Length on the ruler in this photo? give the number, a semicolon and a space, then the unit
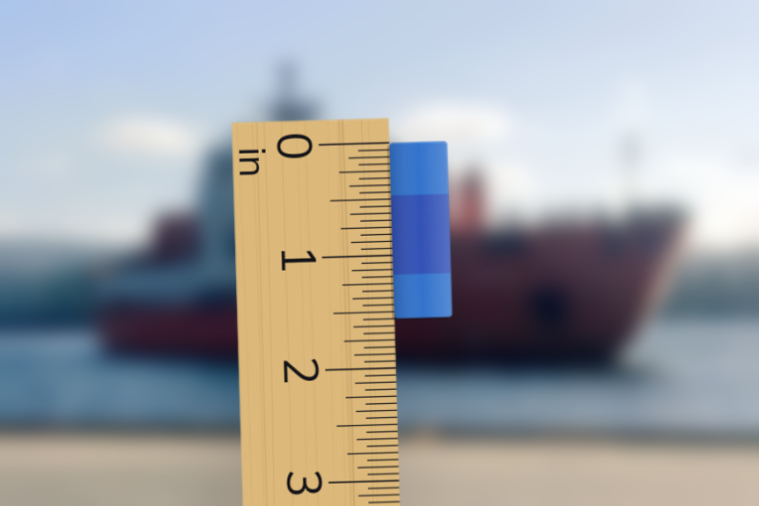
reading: 1.5625; in
